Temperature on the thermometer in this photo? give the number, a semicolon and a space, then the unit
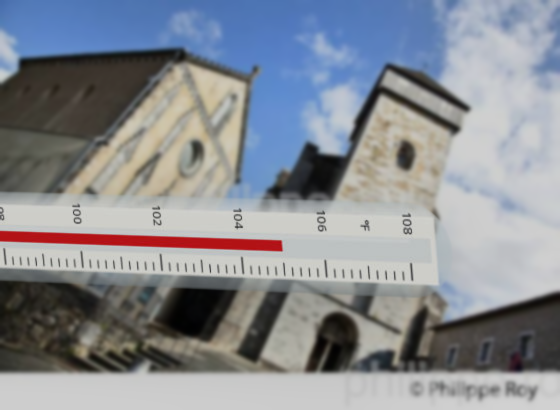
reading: 105; °F
